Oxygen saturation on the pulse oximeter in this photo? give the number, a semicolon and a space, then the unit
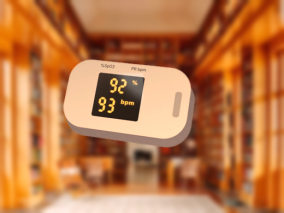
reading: 92; %
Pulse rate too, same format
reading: 93; bpm
